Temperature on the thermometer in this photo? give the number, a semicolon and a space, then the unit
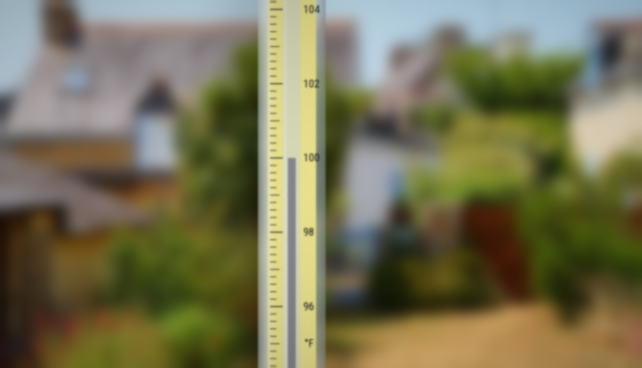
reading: 100; °F
